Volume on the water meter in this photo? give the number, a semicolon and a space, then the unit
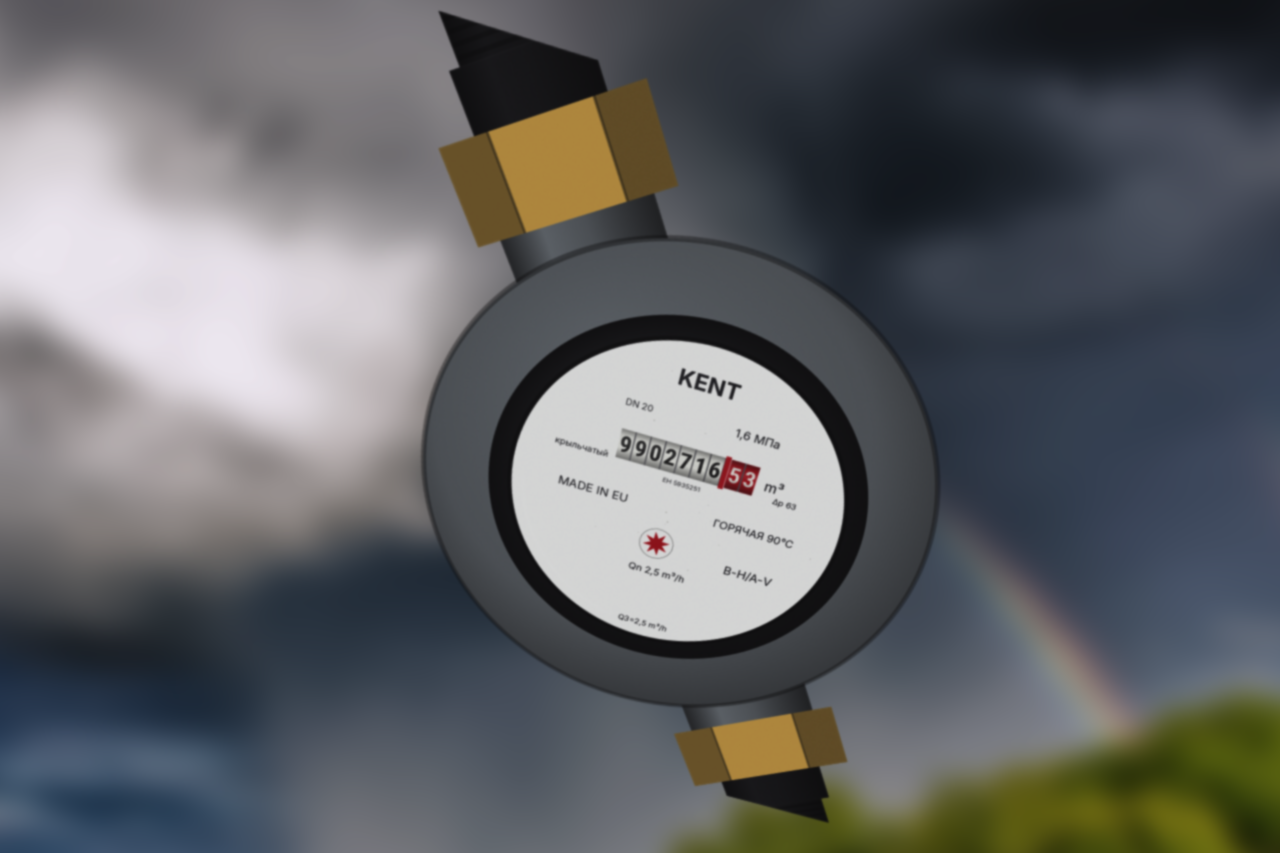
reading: 9902716.53; m³
